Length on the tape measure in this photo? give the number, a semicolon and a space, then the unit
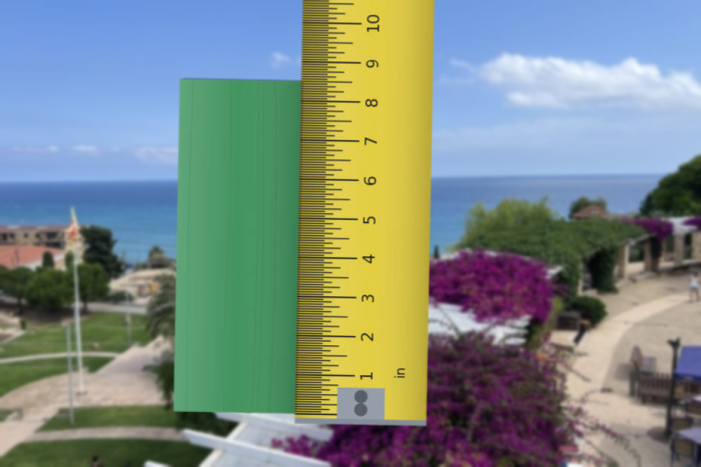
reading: 8.5; in
